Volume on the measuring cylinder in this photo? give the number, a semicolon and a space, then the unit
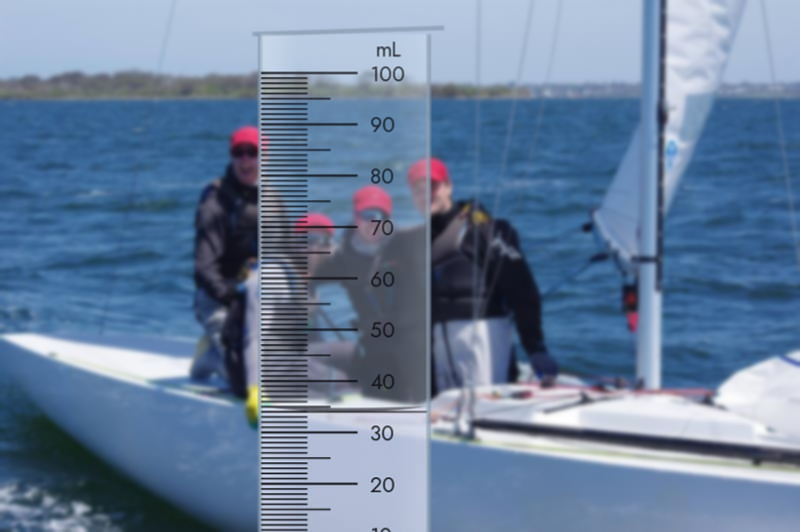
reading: 34; mL
